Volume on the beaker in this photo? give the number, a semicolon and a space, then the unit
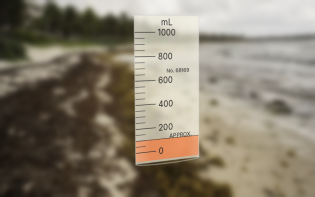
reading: 100; mL
